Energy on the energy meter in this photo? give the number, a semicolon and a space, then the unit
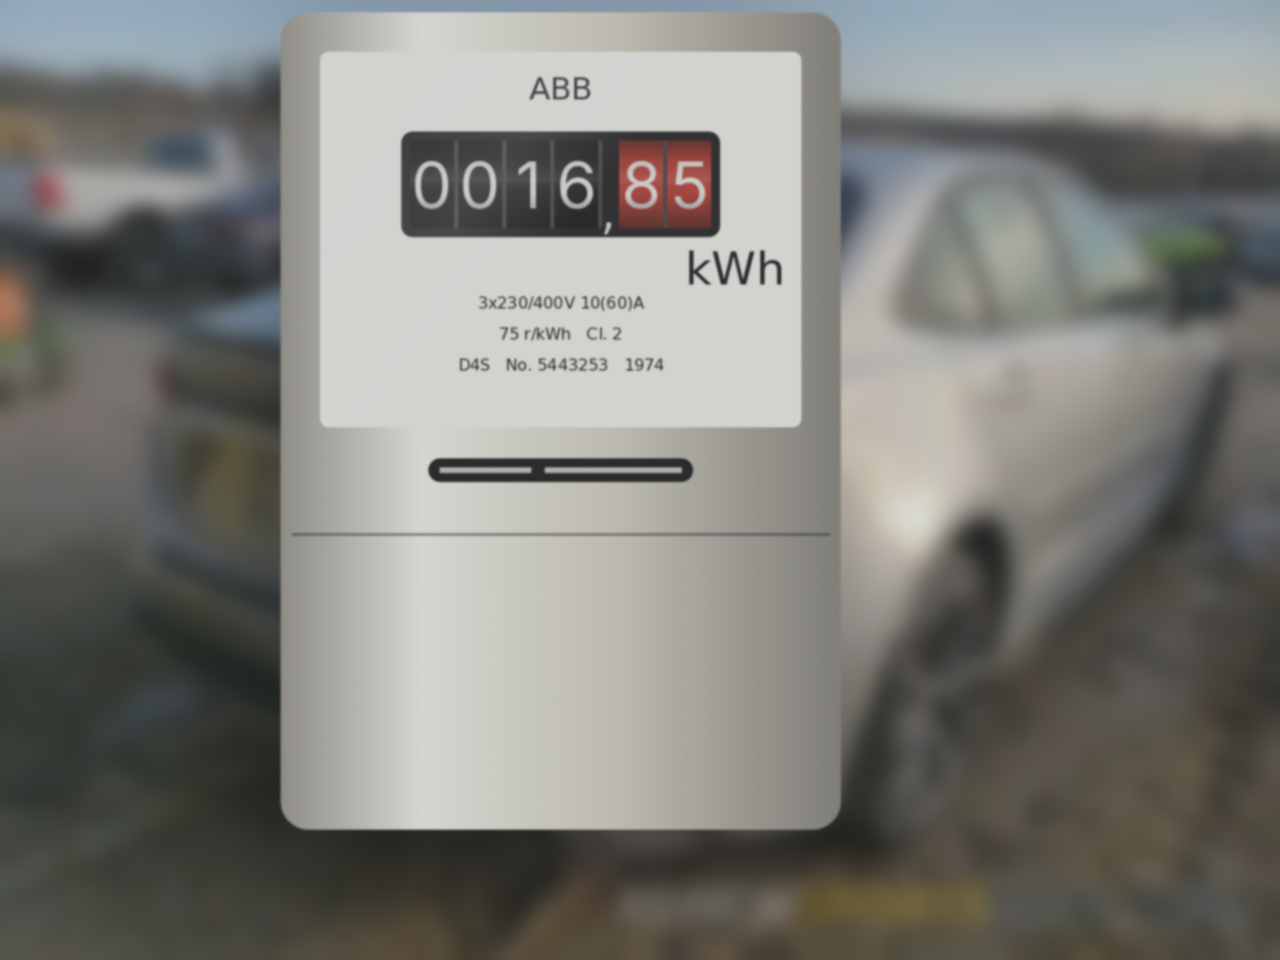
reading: 16.85; kWh
